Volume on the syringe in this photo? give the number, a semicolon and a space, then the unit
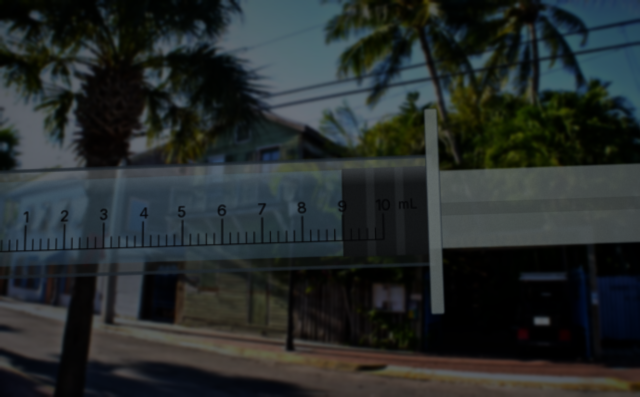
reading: 9; mL
